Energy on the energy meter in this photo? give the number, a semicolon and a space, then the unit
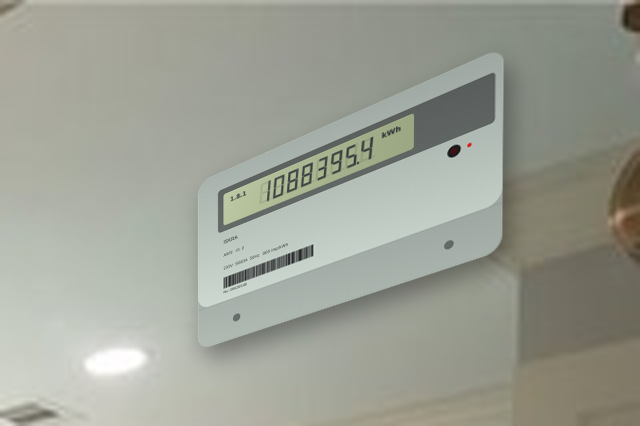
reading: 1088395.4; kWh
